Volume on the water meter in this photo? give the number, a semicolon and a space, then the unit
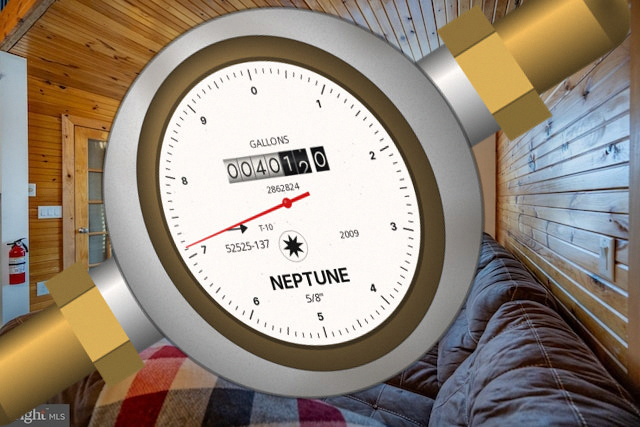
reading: 40117.1; gal
